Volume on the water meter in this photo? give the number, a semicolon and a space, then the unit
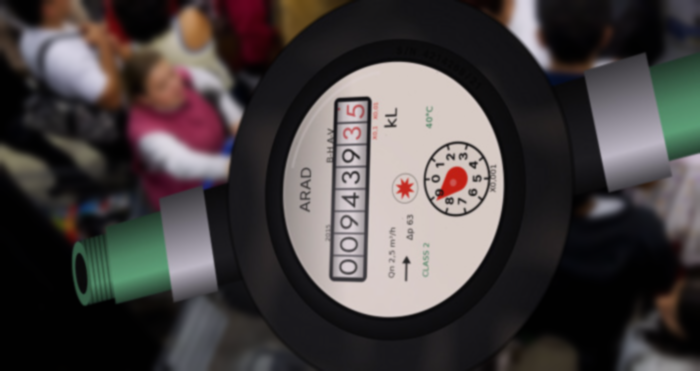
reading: 9439.348; kL
